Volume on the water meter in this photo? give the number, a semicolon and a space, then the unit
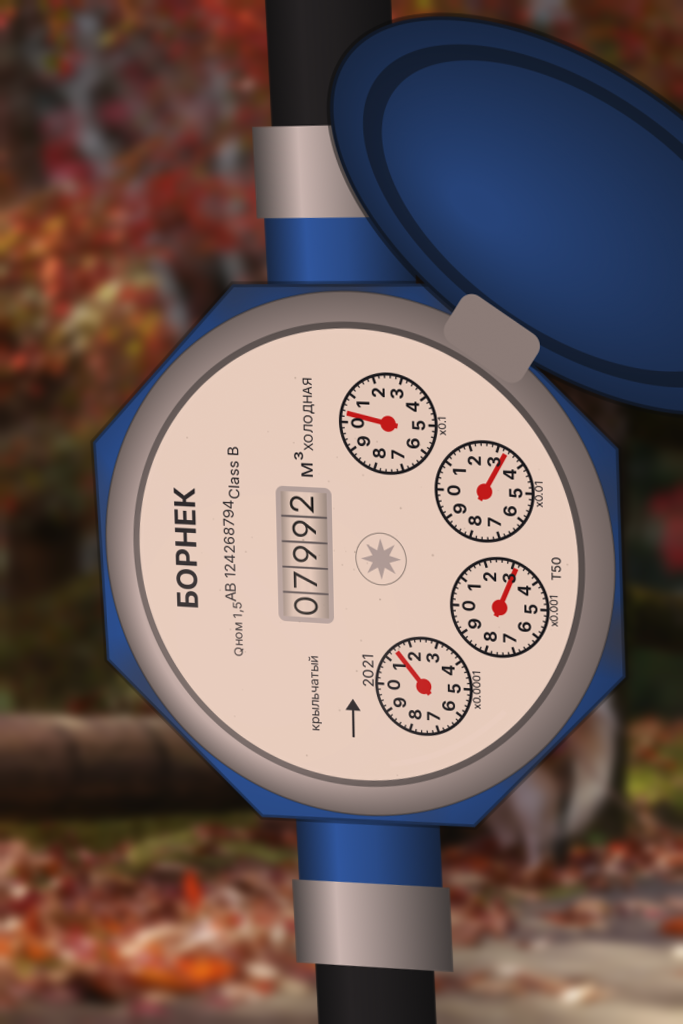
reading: 7992.0331; m³
